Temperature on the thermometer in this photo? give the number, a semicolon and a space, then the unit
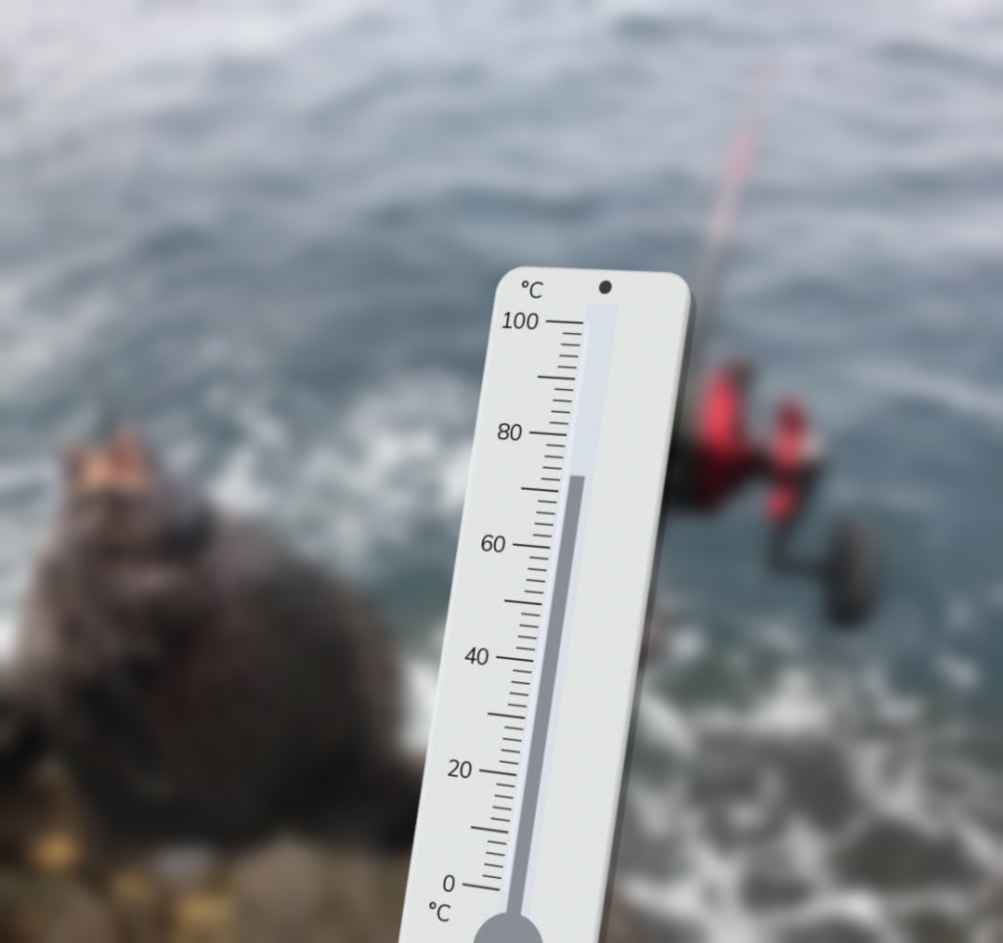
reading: 73; °C
